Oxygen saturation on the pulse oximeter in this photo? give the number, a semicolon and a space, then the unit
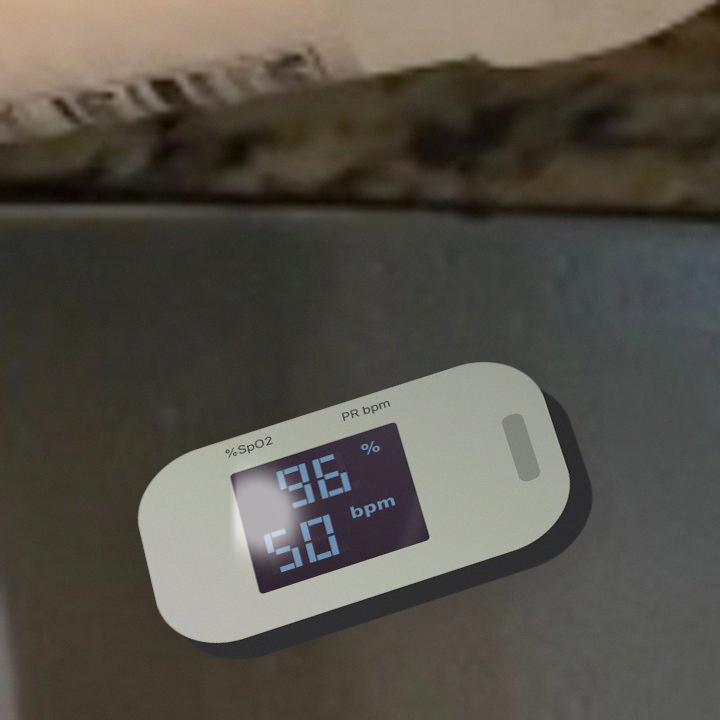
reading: 96; %
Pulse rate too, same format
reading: 50; bpm
